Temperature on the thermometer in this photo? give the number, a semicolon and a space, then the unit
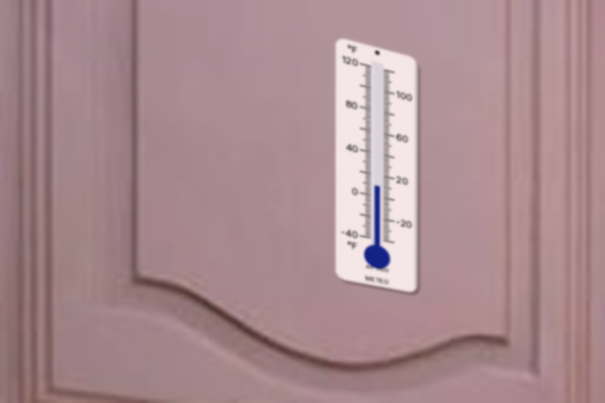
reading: 10; °F
